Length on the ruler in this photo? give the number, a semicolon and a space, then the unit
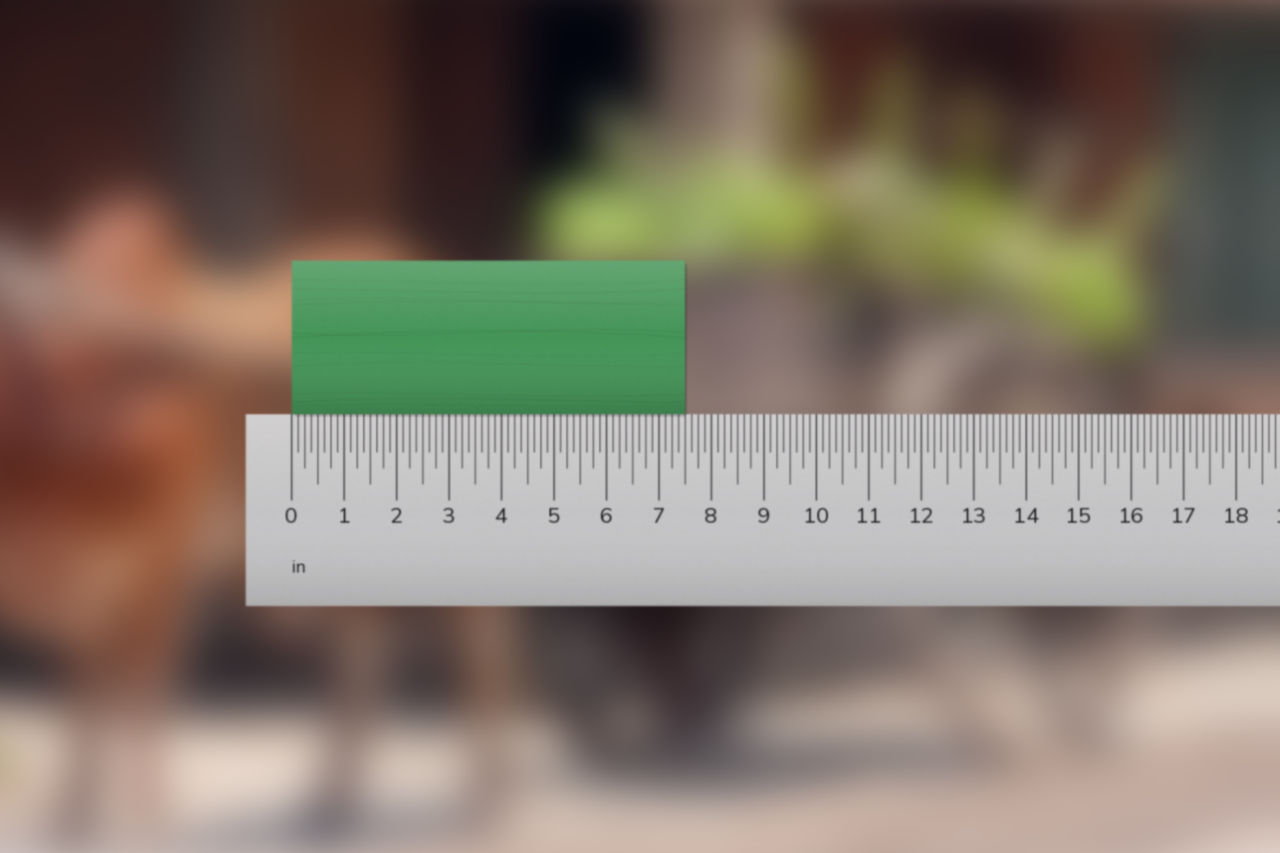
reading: 7.5; in
